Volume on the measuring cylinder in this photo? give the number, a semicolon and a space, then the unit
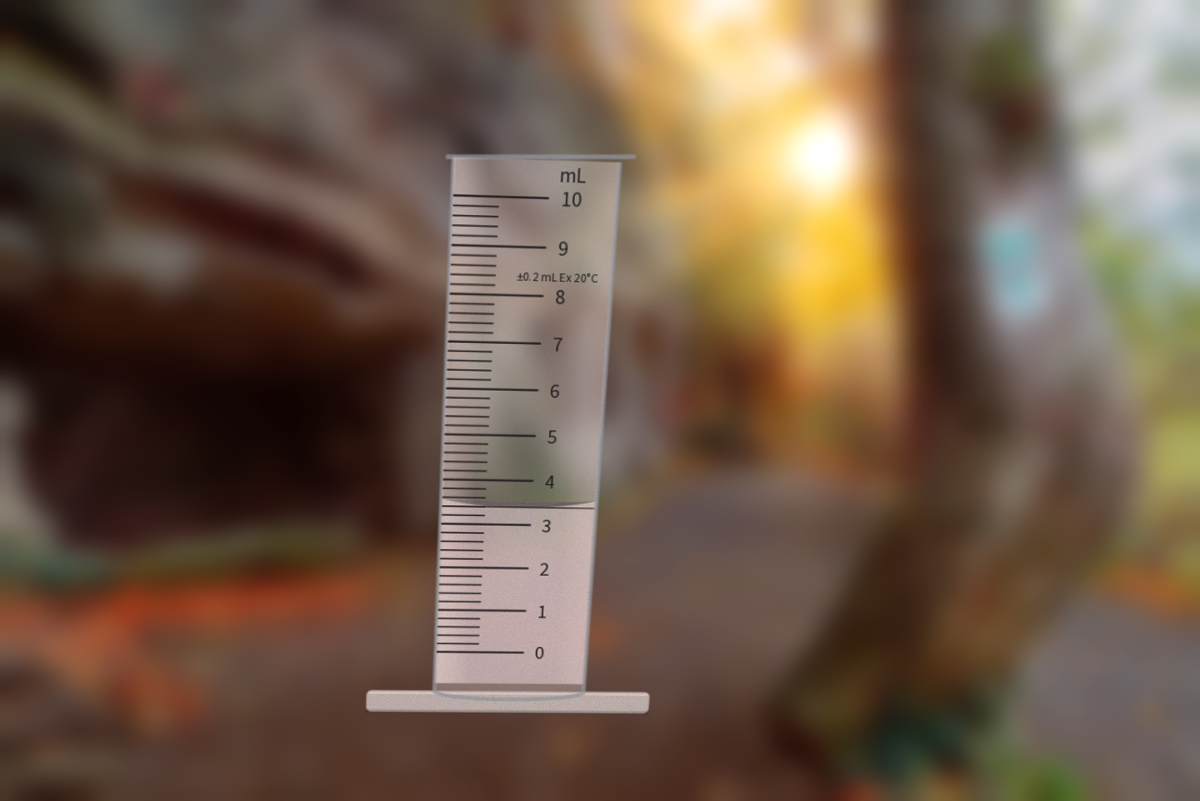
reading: 3.4; mL
